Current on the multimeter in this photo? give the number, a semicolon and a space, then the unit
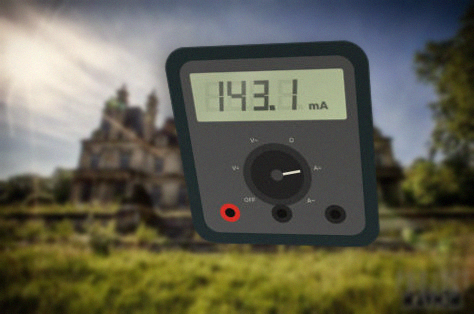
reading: 143.1; mA
